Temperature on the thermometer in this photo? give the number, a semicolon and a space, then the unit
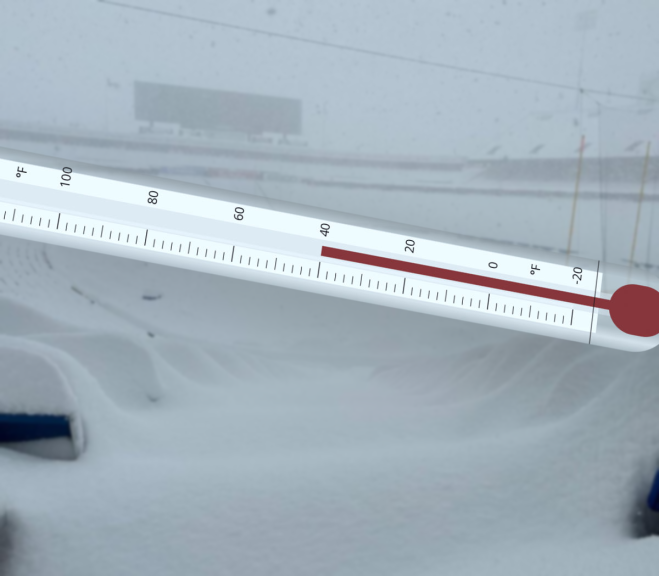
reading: 40; °F
